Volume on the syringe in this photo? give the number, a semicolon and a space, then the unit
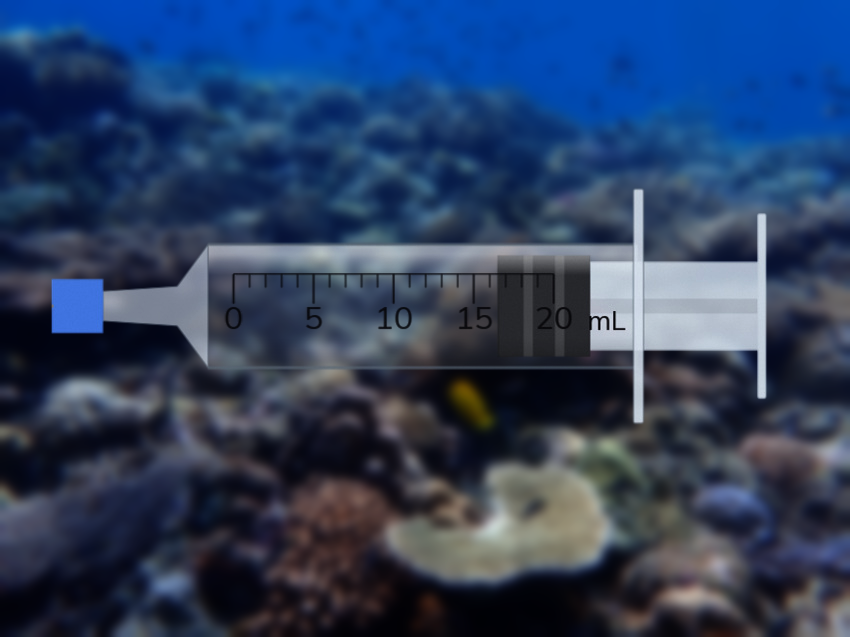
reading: 16.5; mL
